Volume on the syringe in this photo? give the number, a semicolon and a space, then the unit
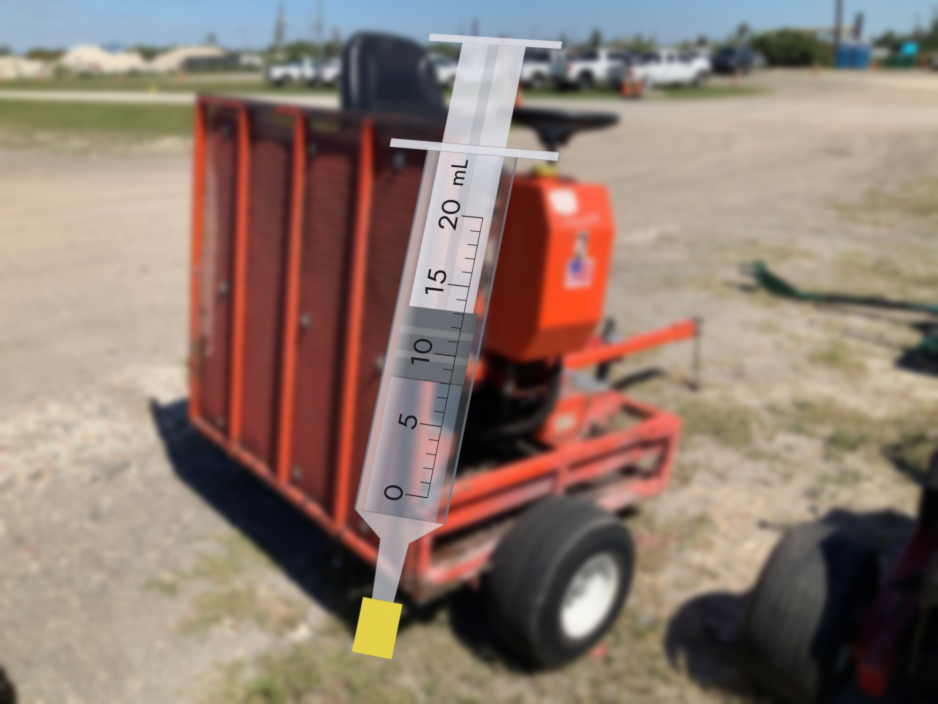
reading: 8; mL
